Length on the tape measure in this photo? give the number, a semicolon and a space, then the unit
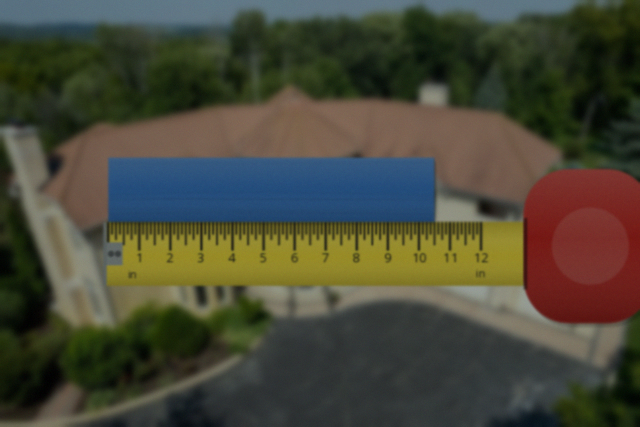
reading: 10.5; in
